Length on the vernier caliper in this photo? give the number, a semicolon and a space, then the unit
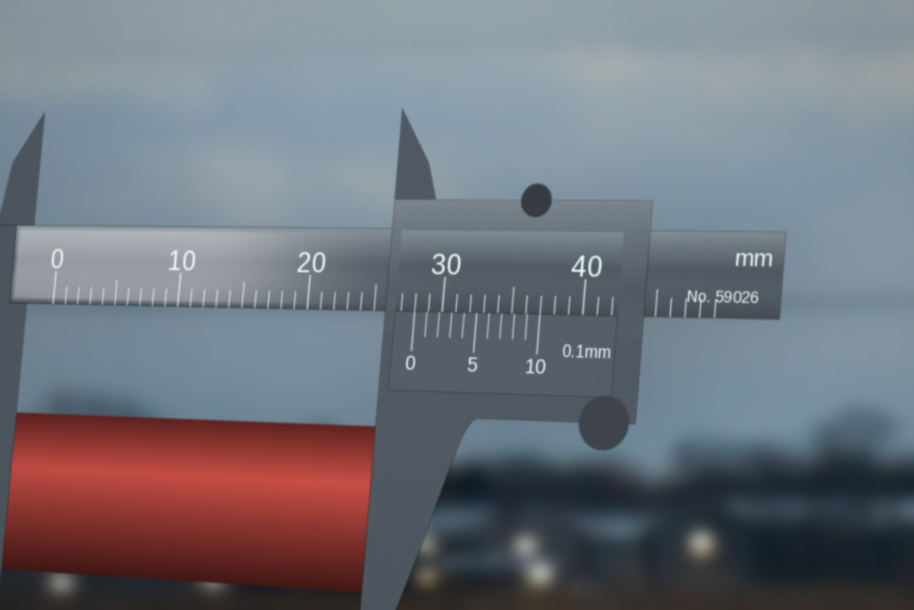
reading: 28.0; mm
